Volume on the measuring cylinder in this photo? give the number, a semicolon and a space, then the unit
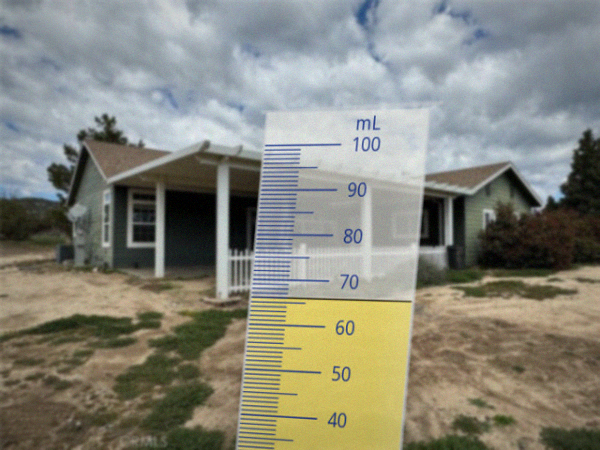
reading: 66; mL
